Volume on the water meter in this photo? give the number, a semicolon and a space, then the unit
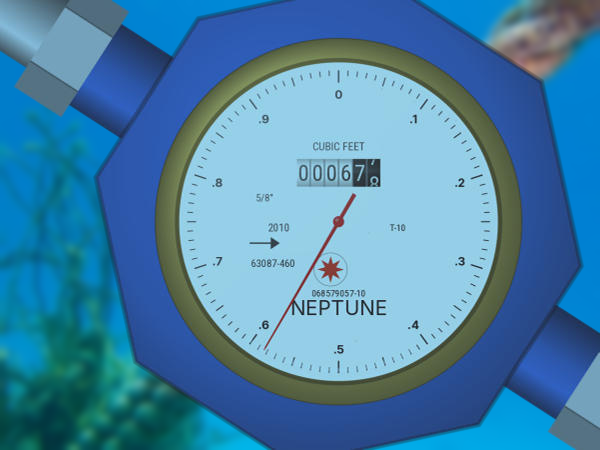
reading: 677.58; ft³
